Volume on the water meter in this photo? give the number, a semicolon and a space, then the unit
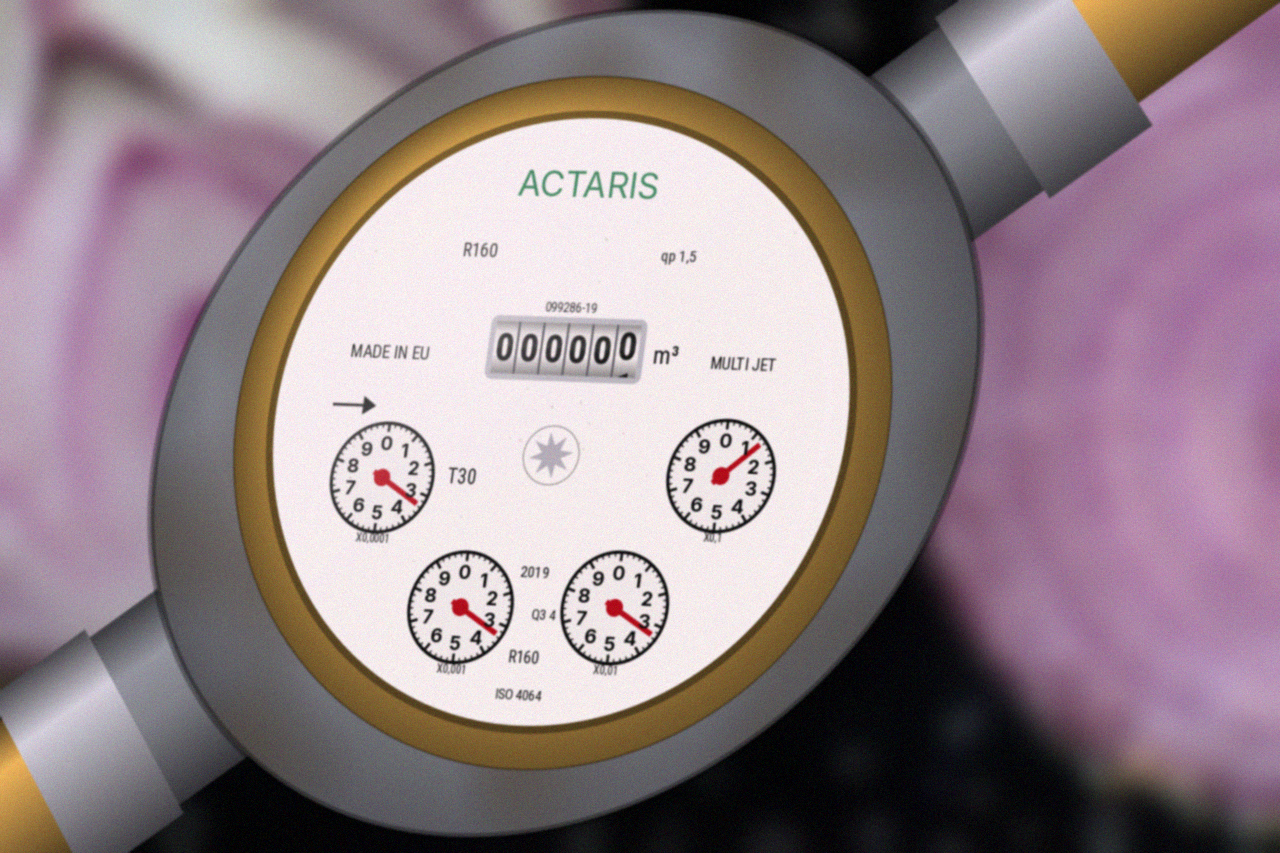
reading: 0.1333; m³
